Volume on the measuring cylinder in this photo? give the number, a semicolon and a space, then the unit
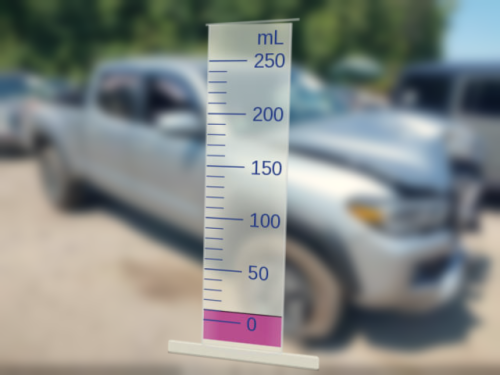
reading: 10; mL
